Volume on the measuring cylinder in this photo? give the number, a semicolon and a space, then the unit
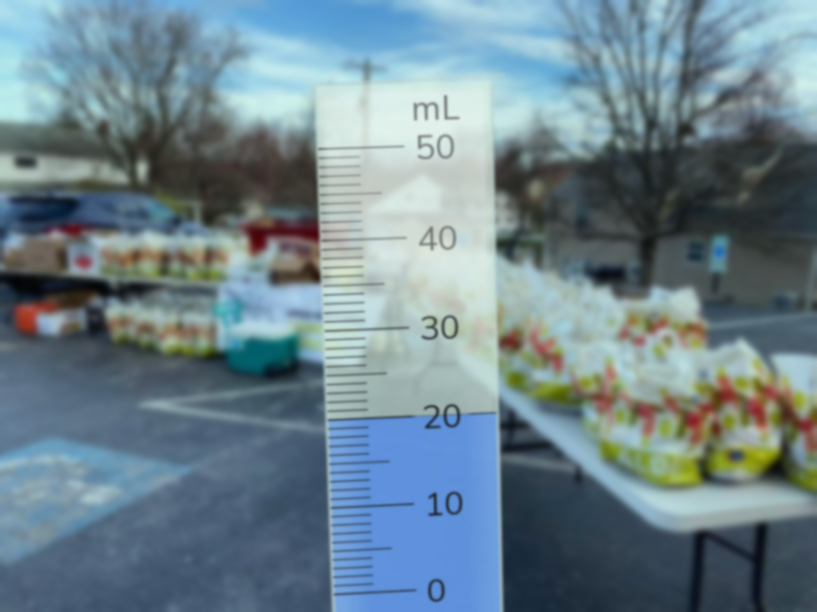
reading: 20; mL
